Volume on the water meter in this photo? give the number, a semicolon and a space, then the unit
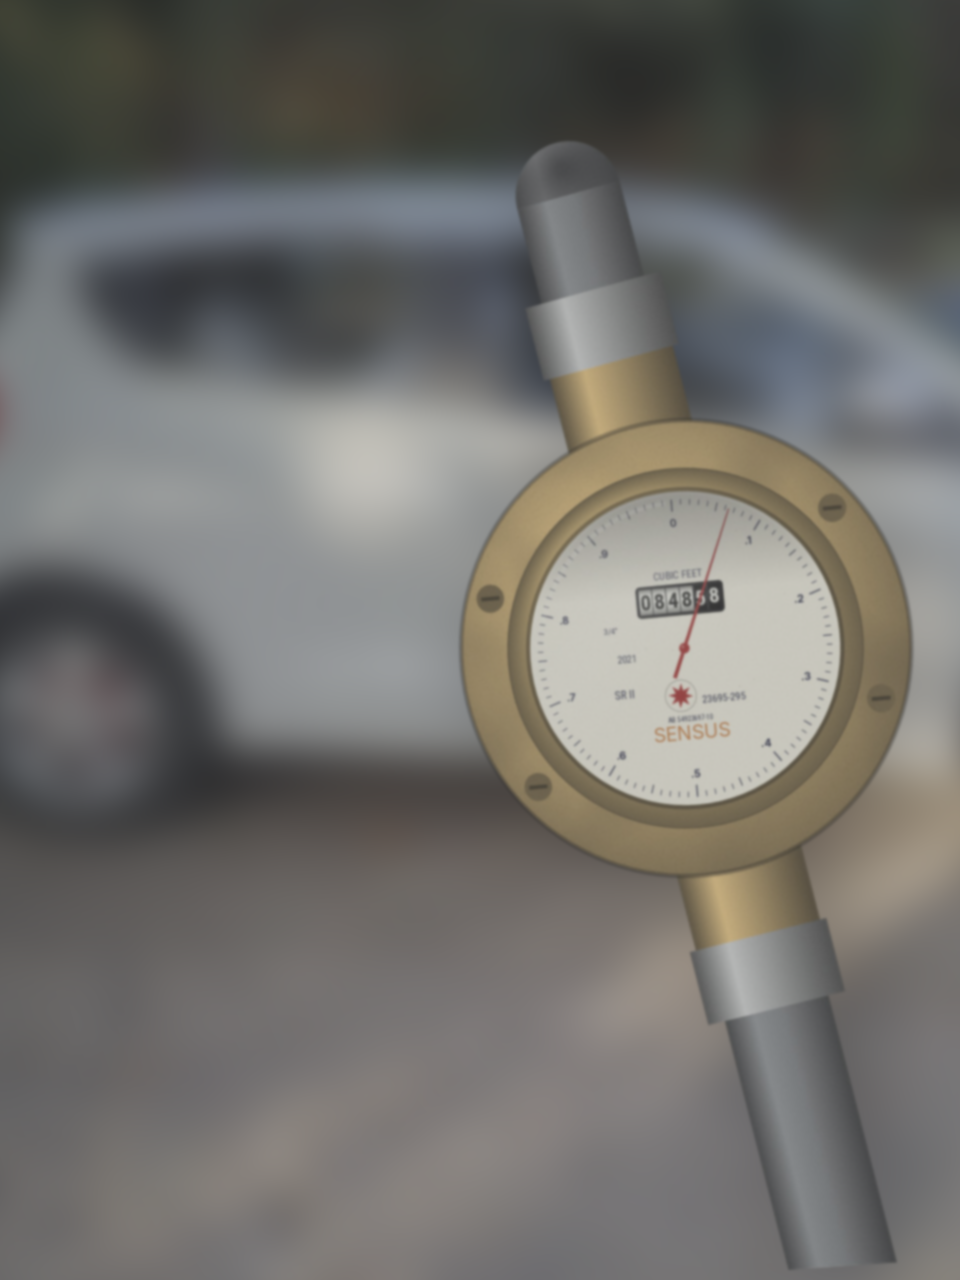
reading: 84858.06; ft³
